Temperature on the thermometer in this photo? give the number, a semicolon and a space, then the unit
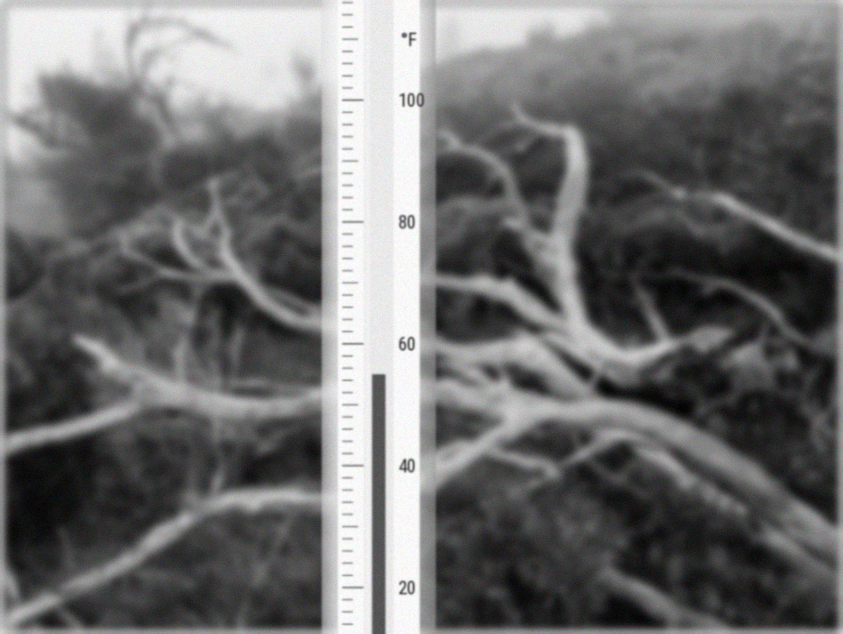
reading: 55; °F
